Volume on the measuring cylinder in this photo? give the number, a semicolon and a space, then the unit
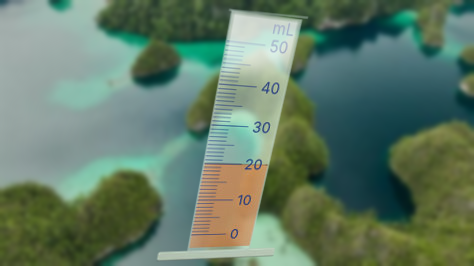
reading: 20; mL
